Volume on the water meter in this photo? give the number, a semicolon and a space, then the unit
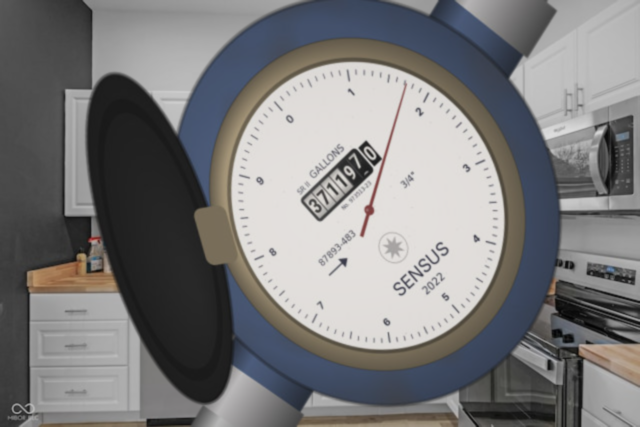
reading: 3711971.7; gal
